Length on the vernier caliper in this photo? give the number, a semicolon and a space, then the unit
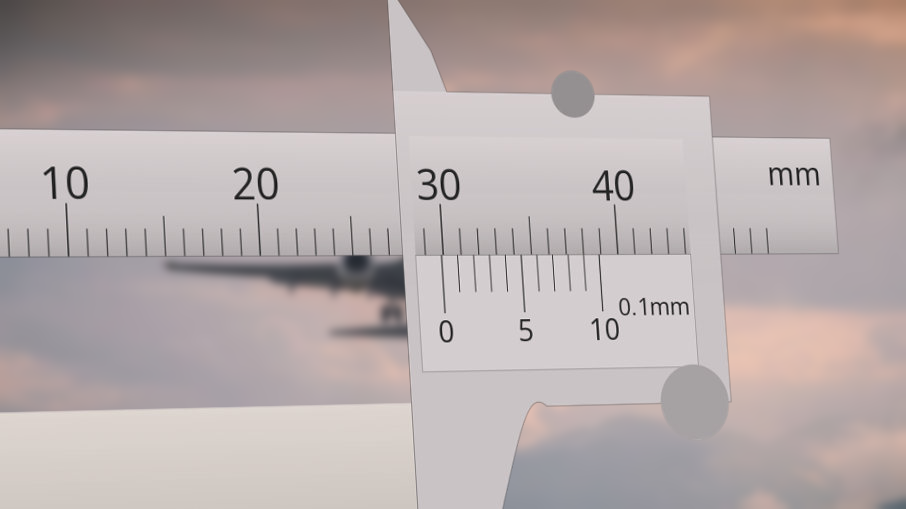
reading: 29.9; mm
